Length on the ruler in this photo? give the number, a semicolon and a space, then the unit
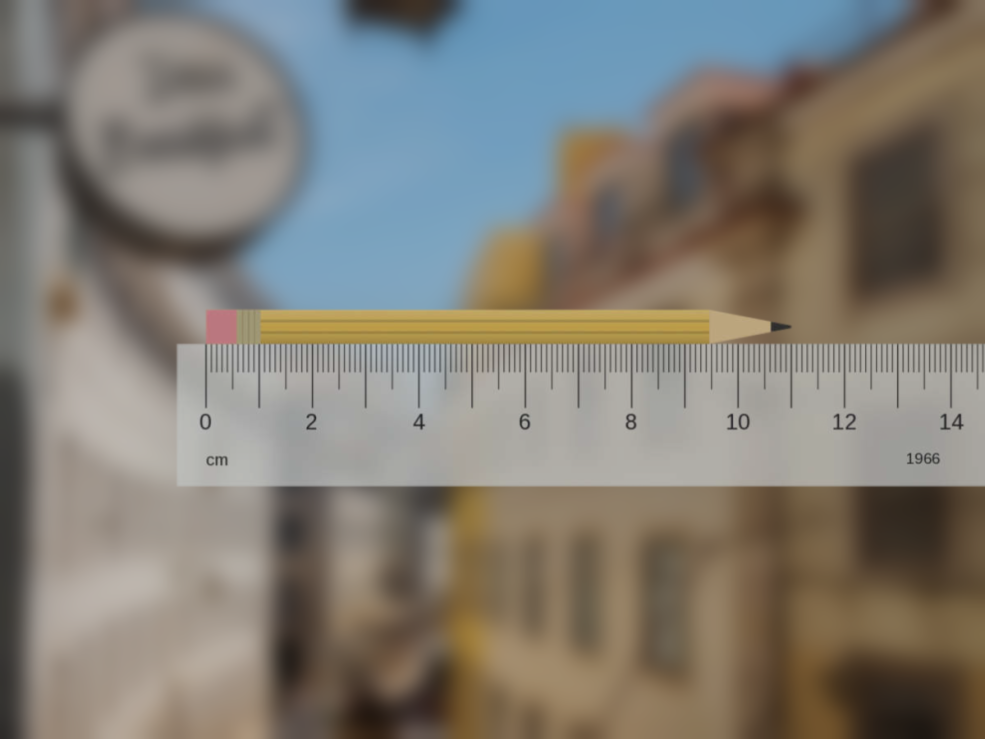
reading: 11; cm
